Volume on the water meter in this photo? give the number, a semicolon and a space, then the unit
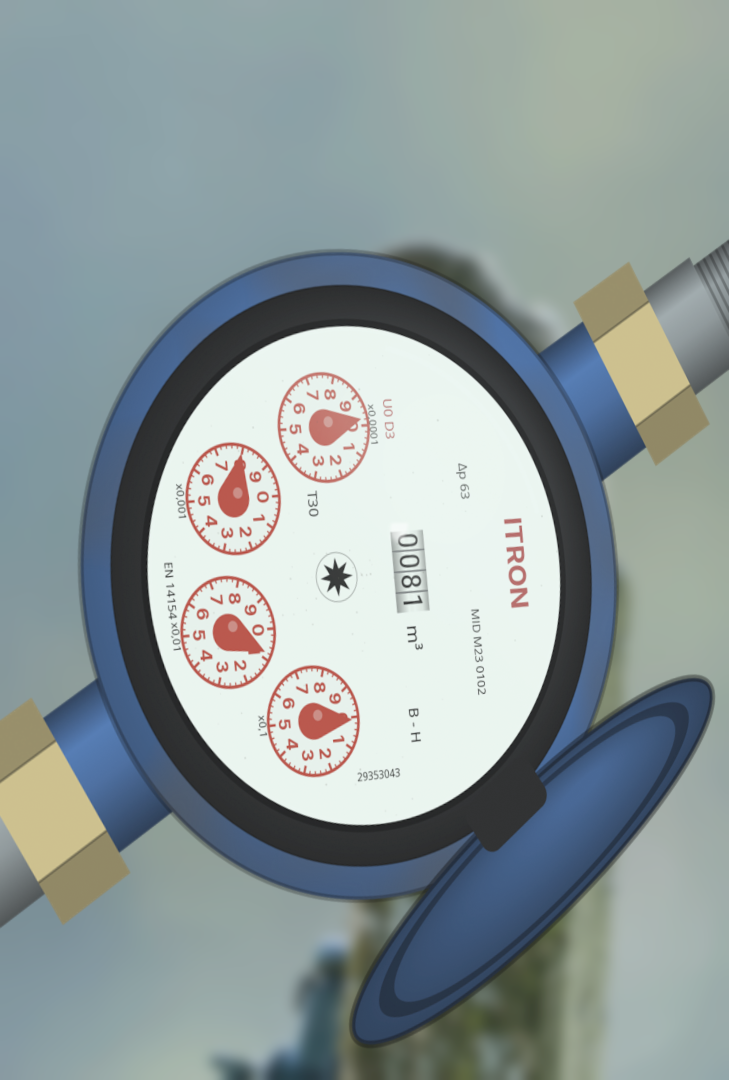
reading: 81.0079; m³
